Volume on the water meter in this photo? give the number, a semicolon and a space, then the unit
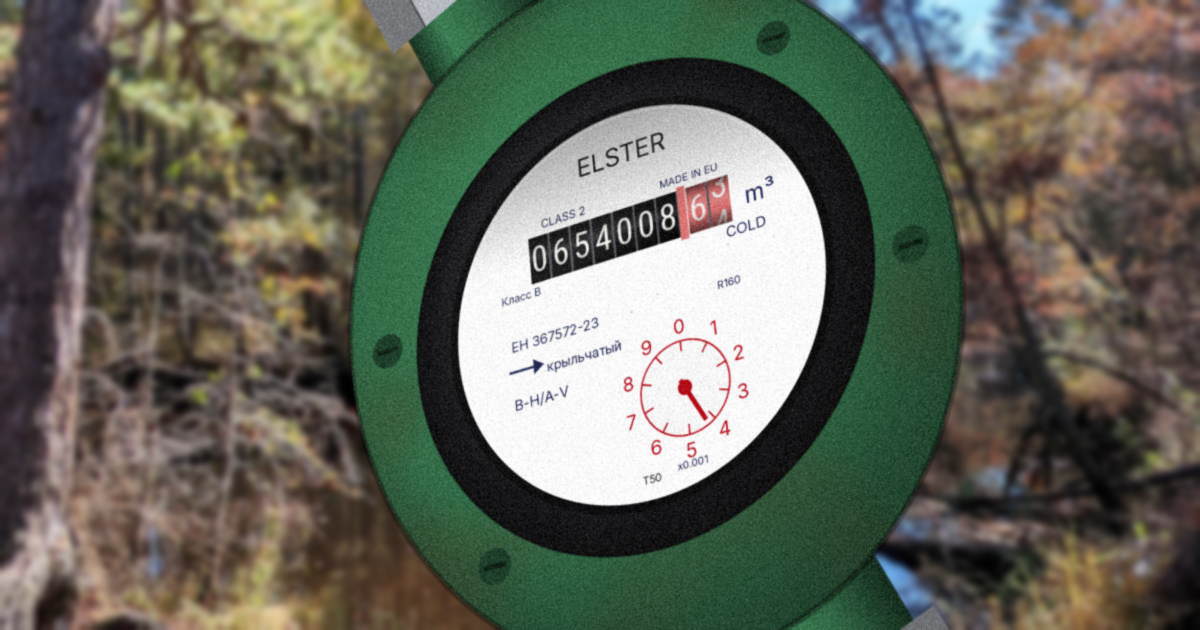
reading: 654008.634; m³
